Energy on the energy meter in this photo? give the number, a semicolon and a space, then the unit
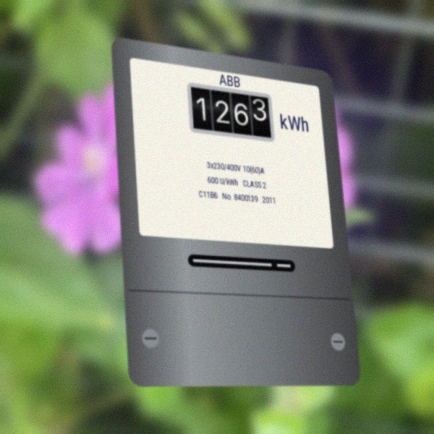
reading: 1263; kWh
